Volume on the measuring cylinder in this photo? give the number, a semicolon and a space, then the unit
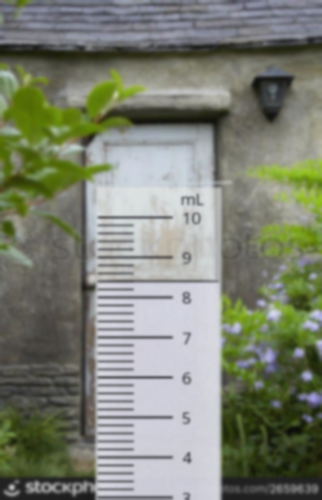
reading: 8.4; mL
